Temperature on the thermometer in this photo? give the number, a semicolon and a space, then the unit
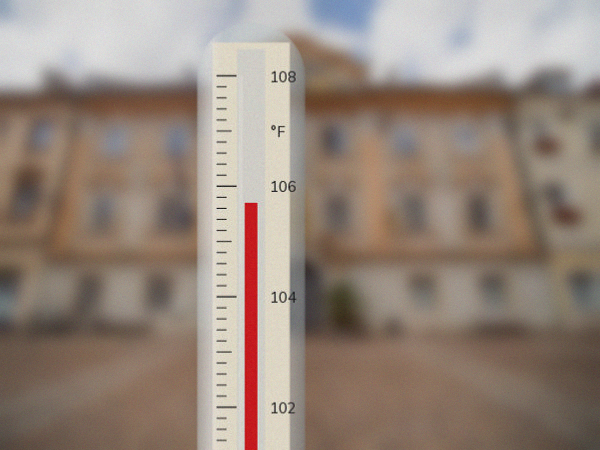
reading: 105.7; °F
